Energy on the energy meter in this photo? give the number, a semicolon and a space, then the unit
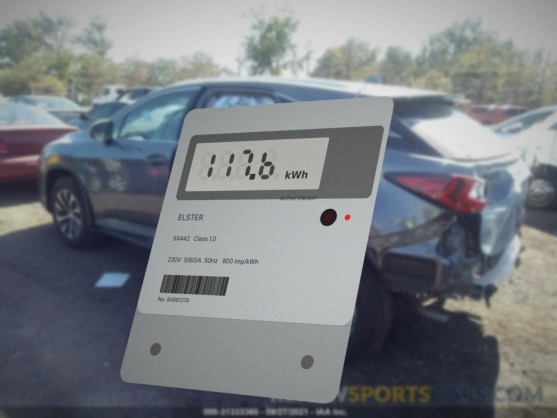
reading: 117.6; kWh
